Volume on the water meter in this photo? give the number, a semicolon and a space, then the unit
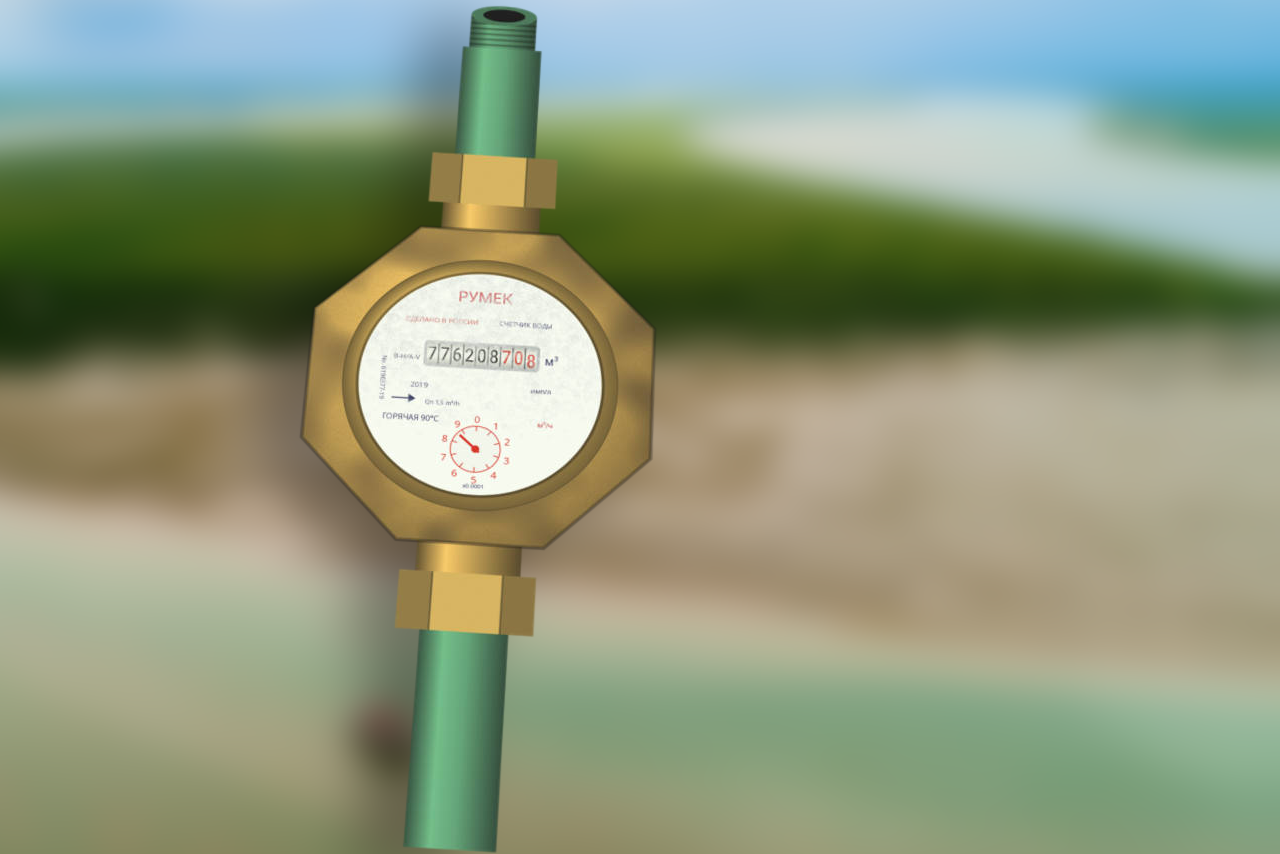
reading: 776208.7078; m³
